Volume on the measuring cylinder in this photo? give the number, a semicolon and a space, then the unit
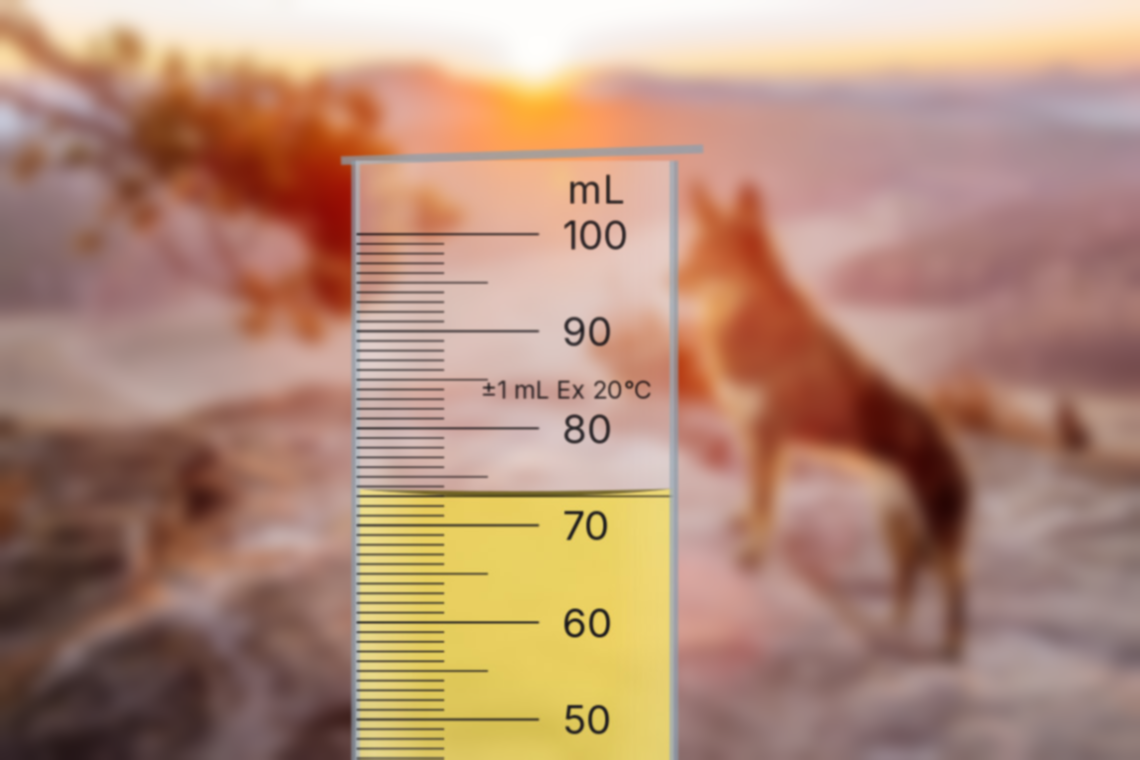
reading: 73; mL
